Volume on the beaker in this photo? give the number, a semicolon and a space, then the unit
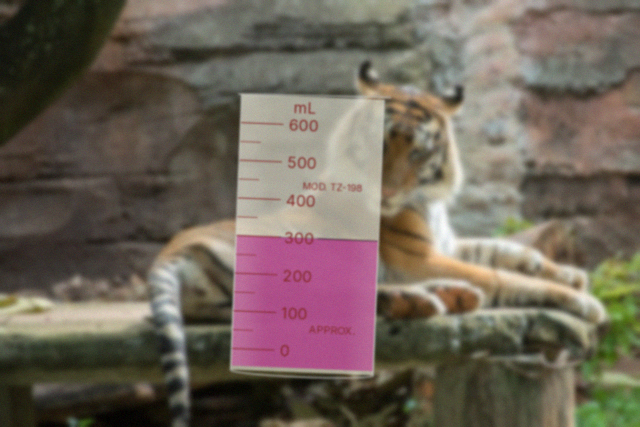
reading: 300; mL
